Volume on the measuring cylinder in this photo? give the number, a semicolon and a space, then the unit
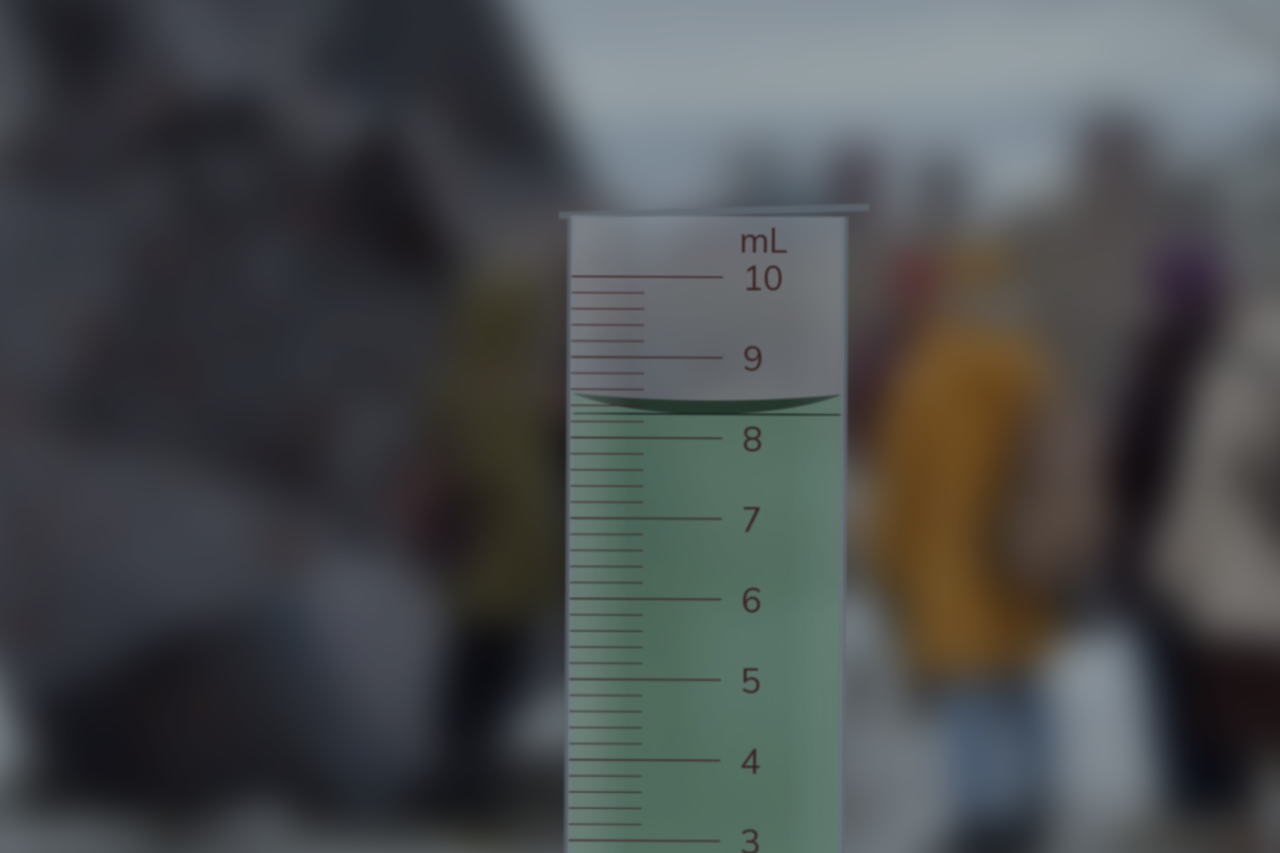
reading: 8.3; mL
